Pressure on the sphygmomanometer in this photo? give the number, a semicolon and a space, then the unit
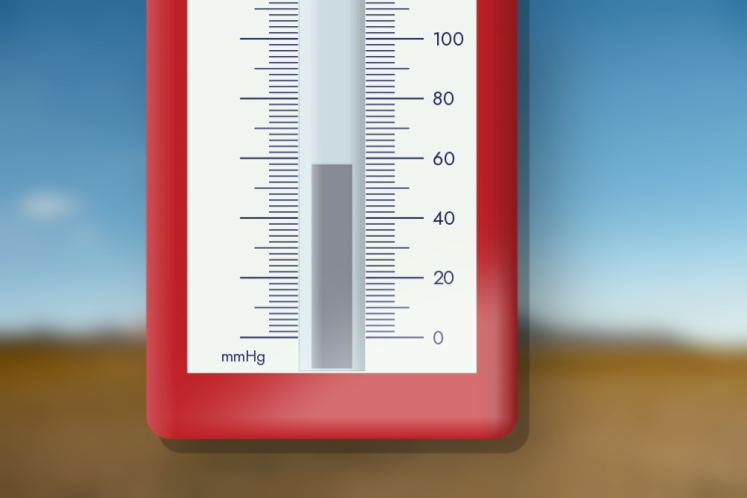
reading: 58; mmHg
